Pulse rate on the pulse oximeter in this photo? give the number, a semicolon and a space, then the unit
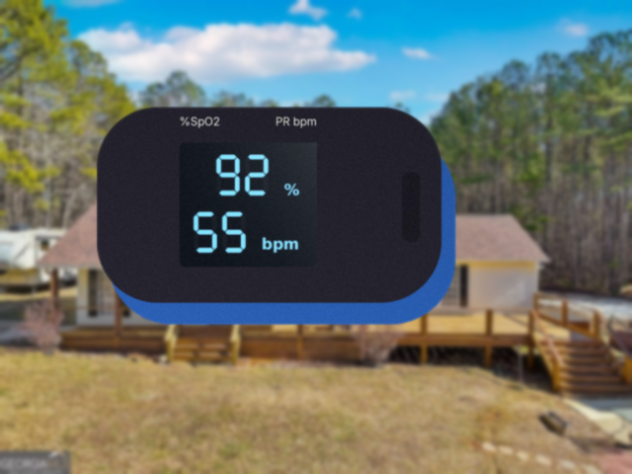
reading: 55; bpm
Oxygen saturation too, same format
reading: 92; %
